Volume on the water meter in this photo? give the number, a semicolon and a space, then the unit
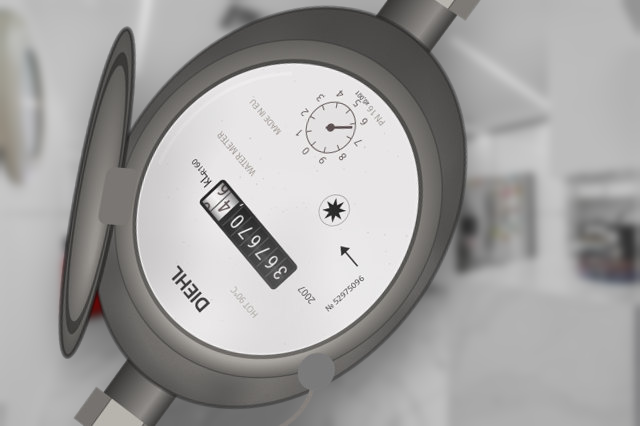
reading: 367670.456; kL
